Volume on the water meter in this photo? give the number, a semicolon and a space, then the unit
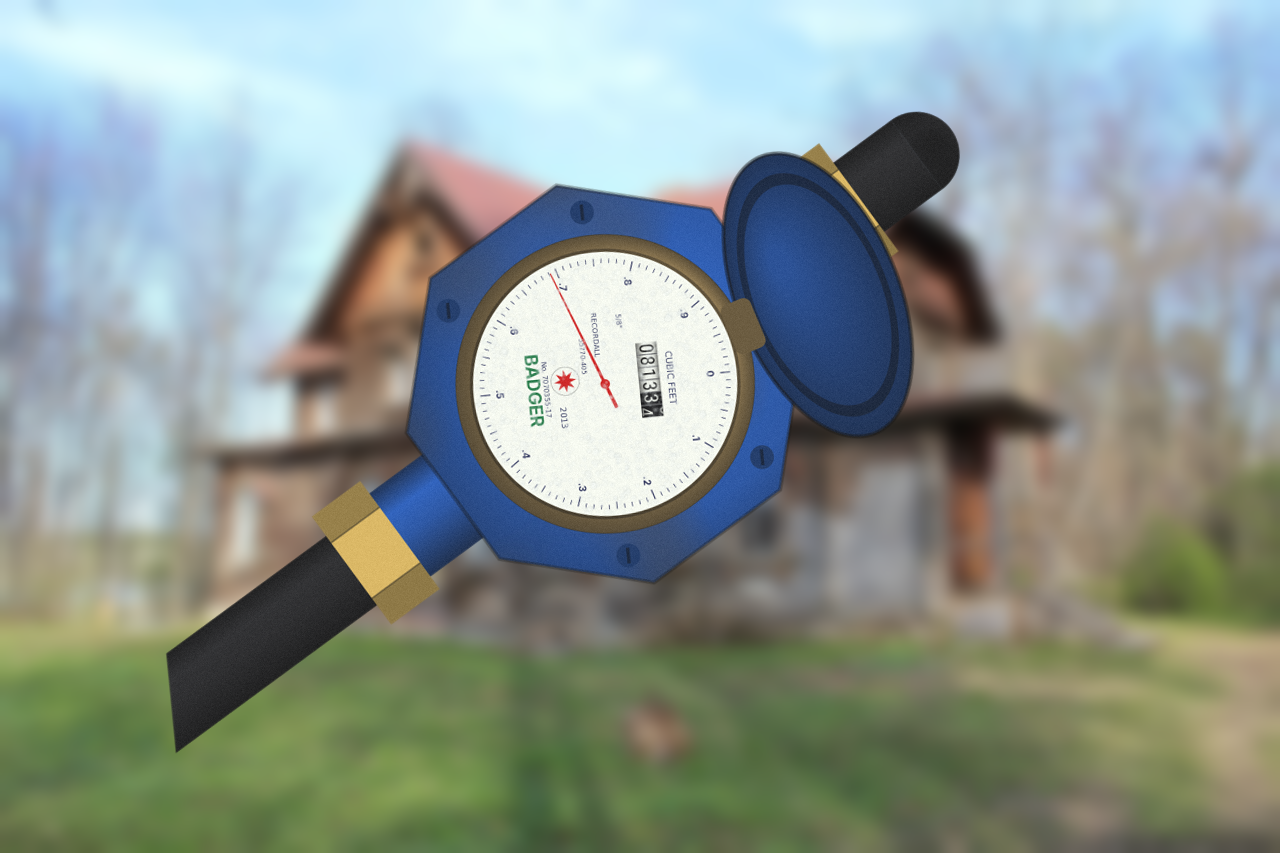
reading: 81333.69; ft³
